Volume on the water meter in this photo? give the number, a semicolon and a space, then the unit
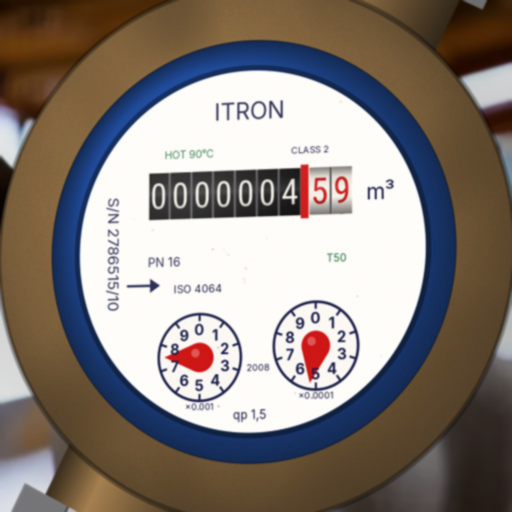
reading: 4.5975; m³
